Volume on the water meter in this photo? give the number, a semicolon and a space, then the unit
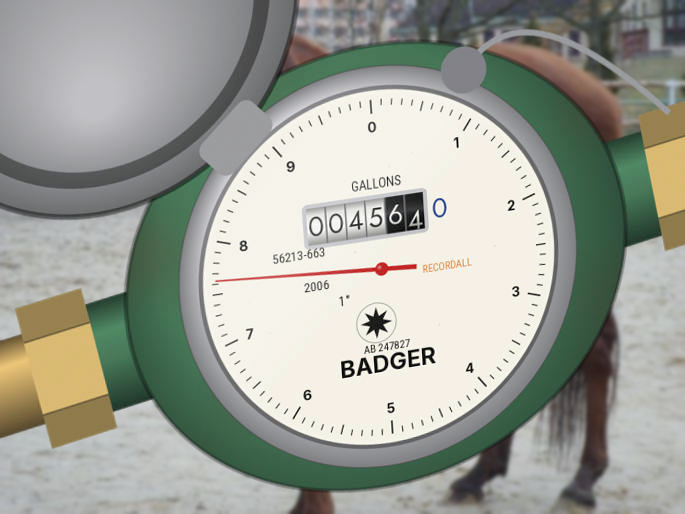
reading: 45637.6; gal
